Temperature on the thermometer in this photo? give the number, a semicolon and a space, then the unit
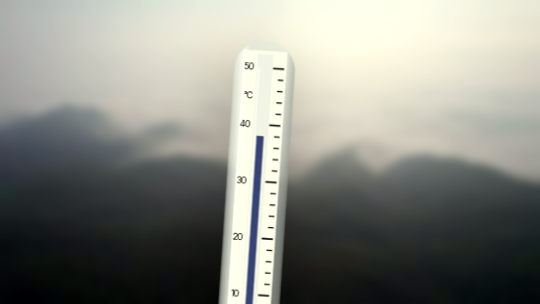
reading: 38; °C
